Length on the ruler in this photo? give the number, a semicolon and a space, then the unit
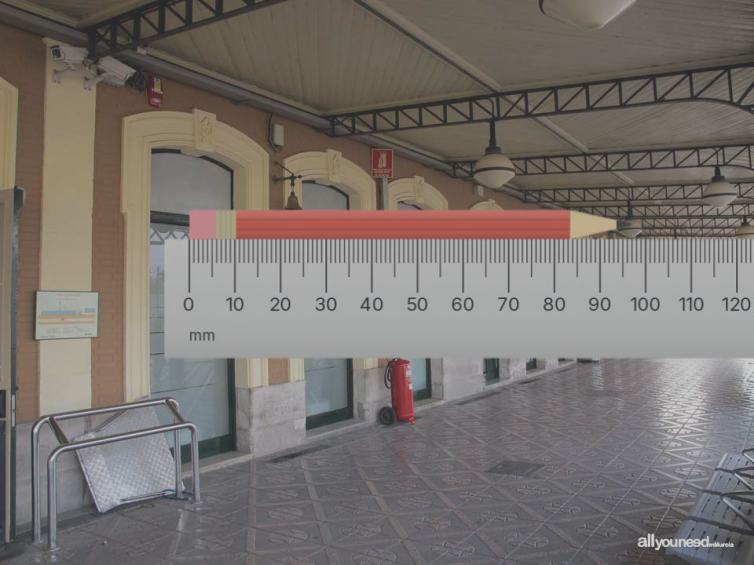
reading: 97; mm
